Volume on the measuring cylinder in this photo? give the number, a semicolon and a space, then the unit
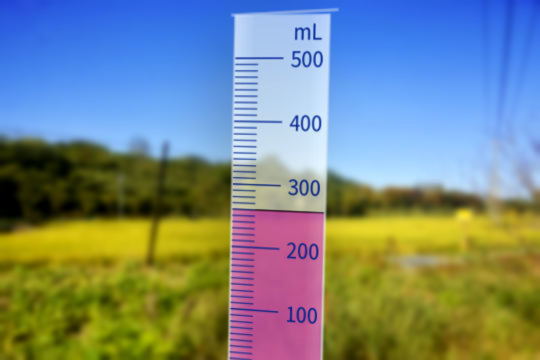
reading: 260; mL
